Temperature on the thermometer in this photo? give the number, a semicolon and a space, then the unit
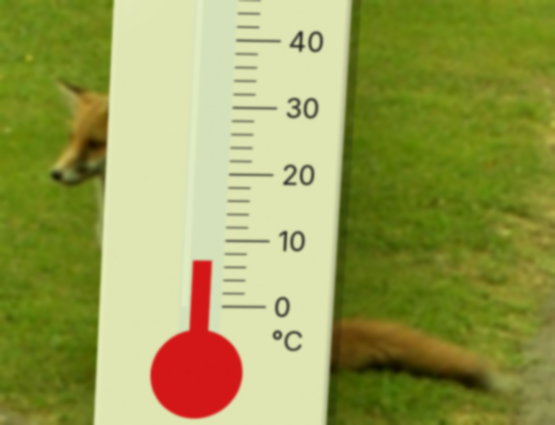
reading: 7; °C
